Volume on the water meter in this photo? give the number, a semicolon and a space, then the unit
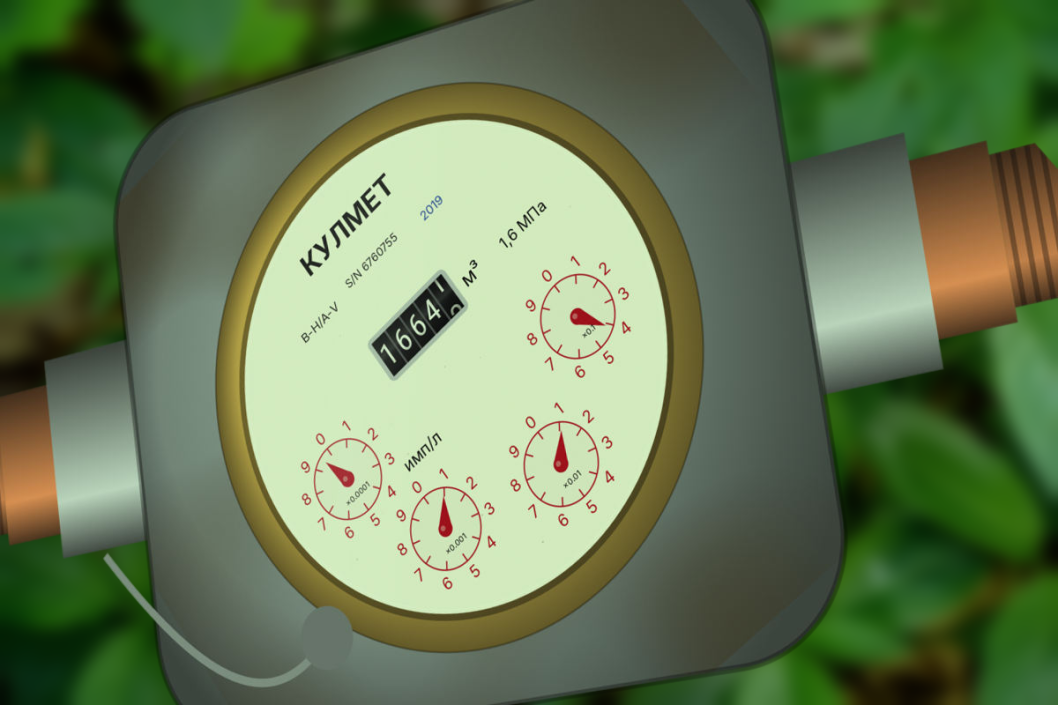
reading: 16641.4109; m³
